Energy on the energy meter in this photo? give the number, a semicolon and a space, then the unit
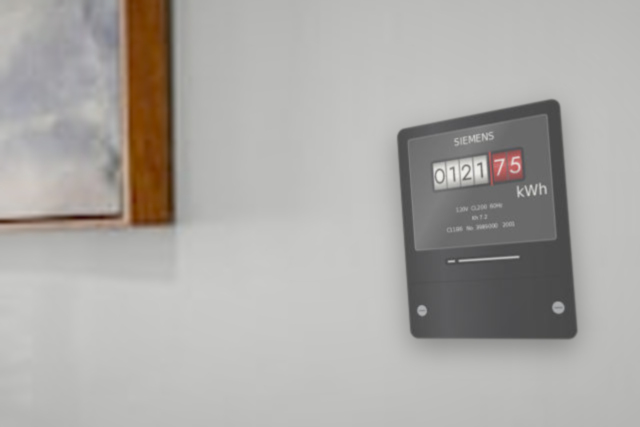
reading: 121.75; kWh
